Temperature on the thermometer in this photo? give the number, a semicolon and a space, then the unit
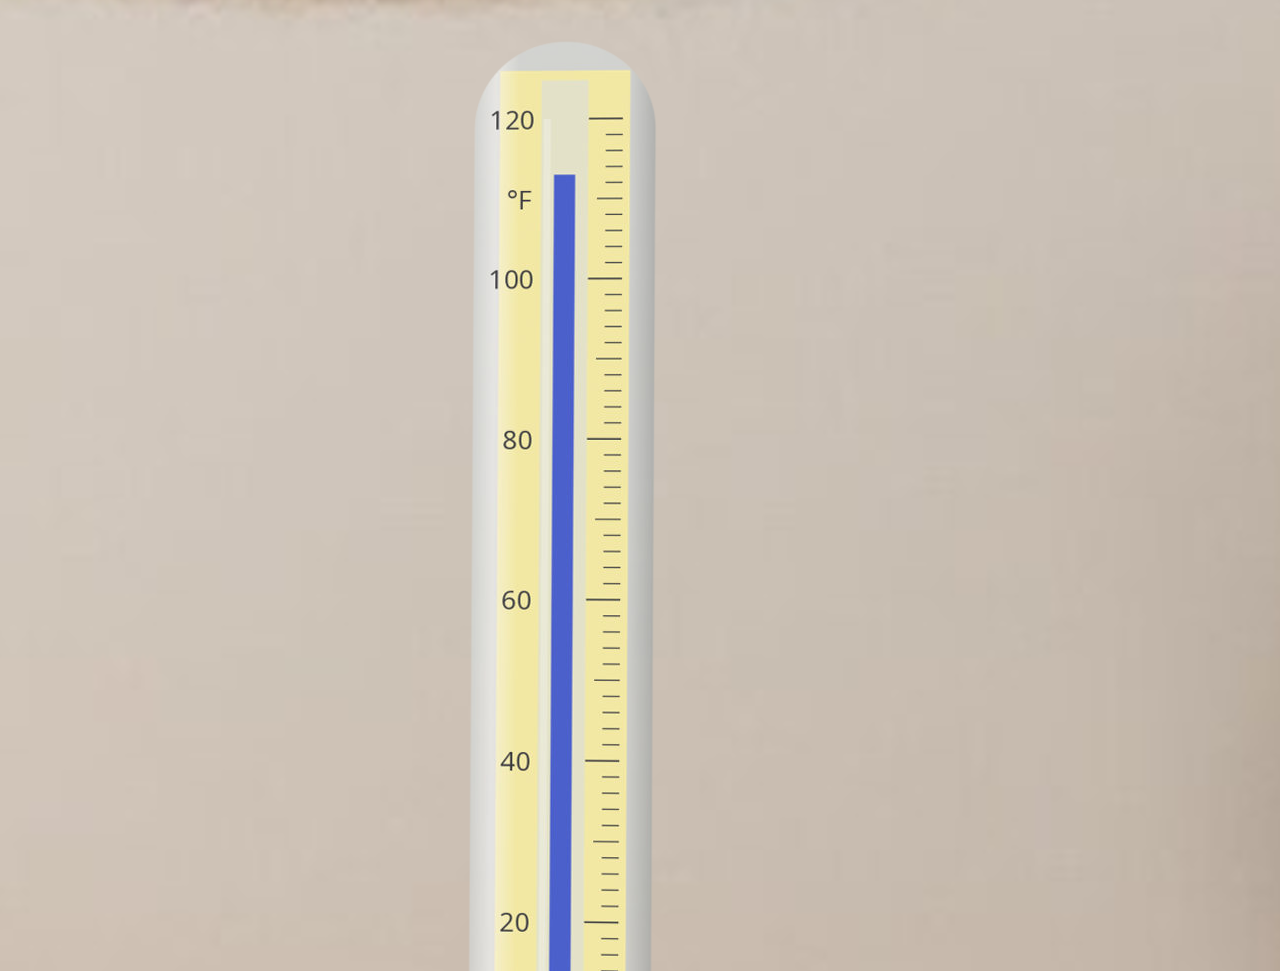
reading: 113; °F
